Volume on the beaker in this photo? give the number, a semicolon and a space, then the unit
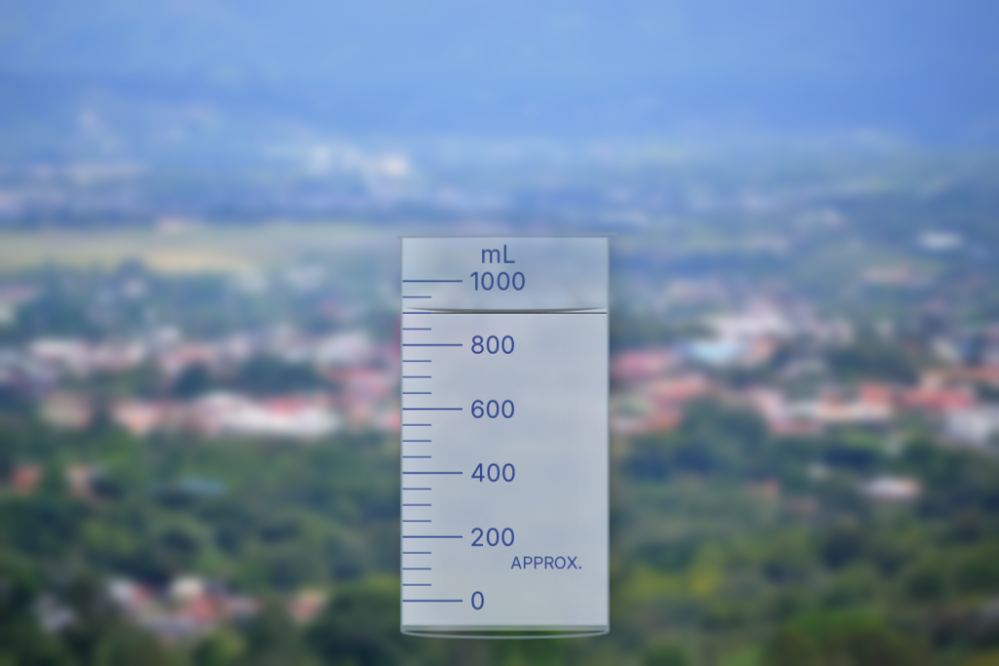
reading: 900; mL
